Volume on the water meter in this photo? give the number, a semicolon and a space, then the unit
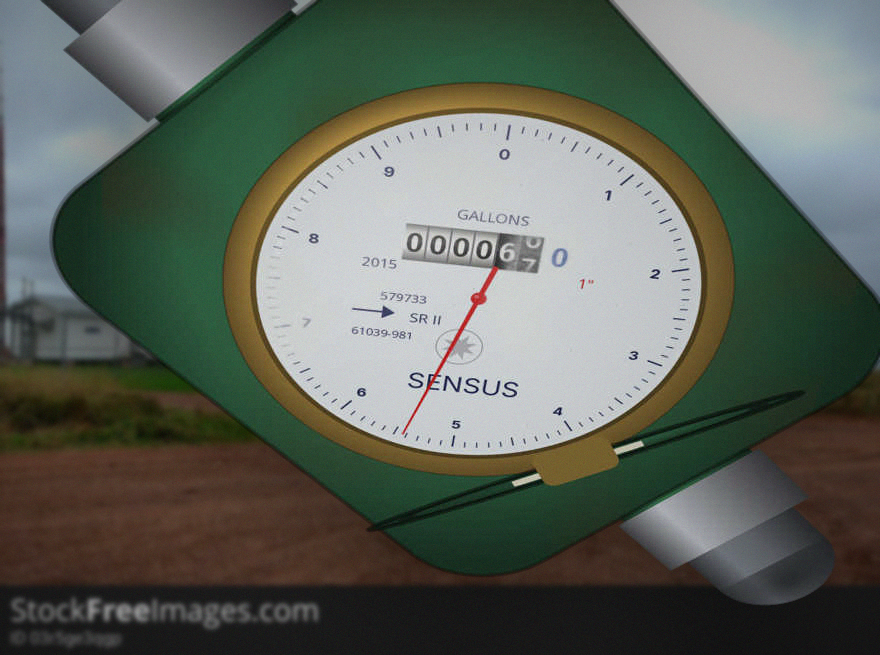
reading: 665.4; gal
